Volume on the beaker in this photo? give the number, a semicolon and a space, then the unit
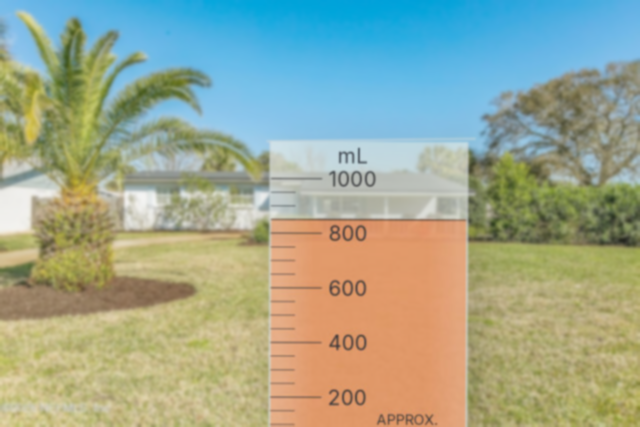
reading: 850; mL
